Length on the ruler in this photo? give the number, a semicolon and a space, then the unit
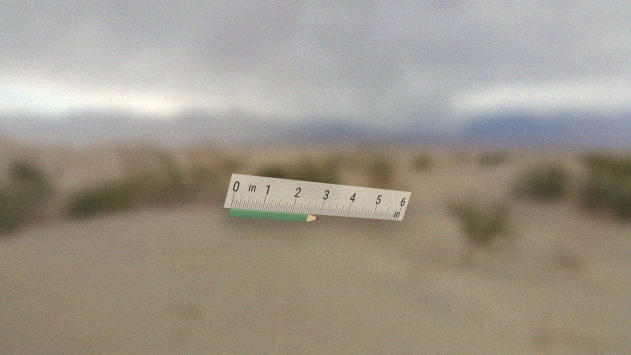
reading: 3; in
